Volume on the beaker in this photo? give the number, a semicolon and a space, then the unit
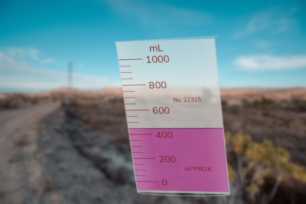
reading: 450; mL
